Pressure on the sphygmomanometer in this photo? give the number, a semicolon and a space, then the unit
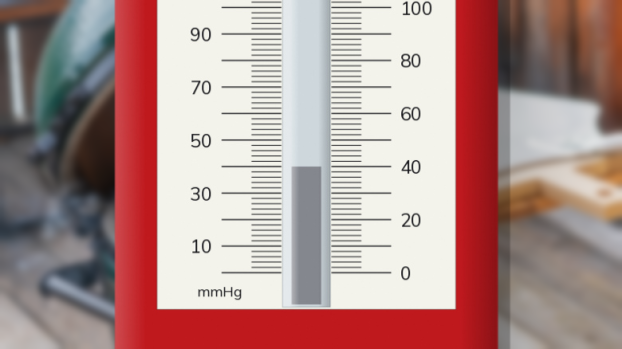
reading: 40; mmHg
